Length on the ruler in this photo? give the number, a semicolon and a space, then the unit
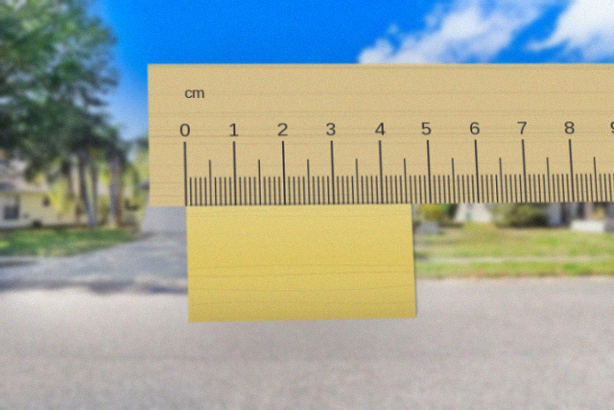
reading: 4.6; cm
